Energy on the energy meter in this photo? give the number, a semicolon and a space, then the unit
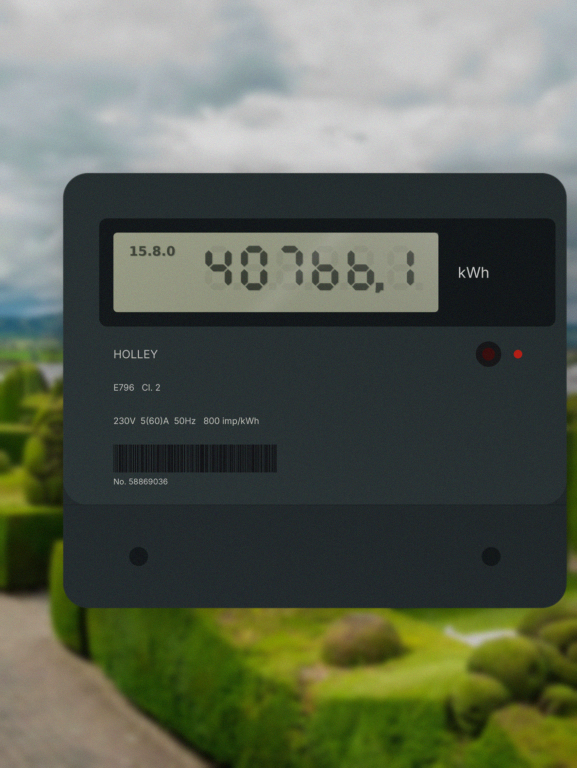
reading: 40766.1; kWh
